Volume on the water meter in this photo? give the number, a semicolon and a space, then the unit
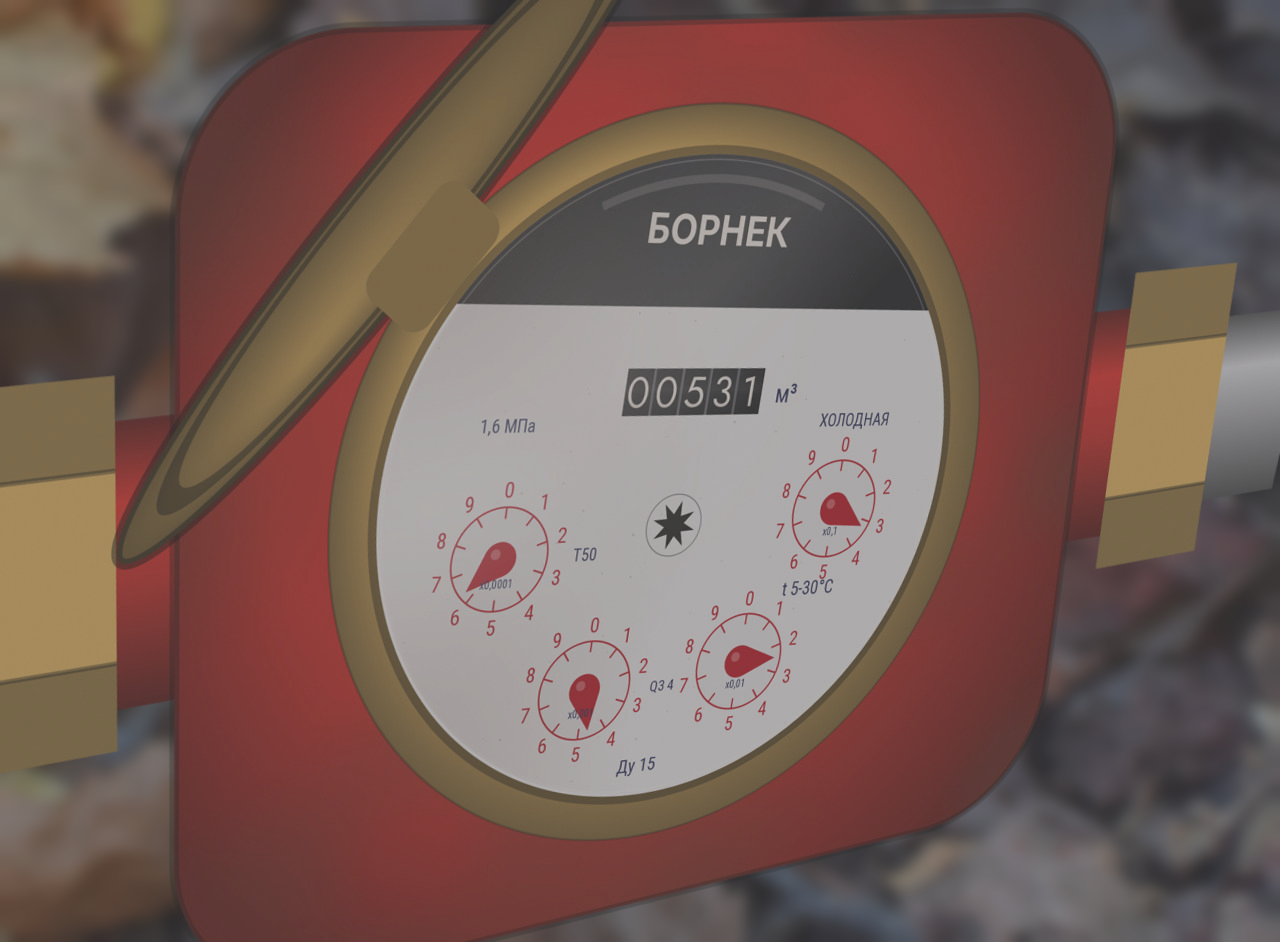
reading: 531.3246; m³
